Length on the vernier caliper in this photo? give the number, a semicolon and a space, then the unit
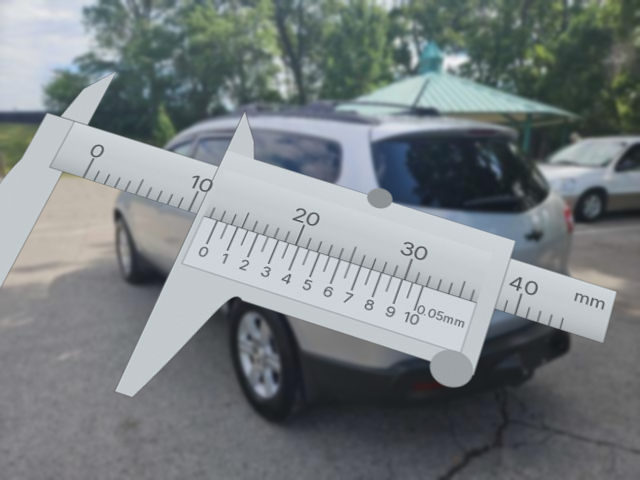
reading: 12.7; mm
